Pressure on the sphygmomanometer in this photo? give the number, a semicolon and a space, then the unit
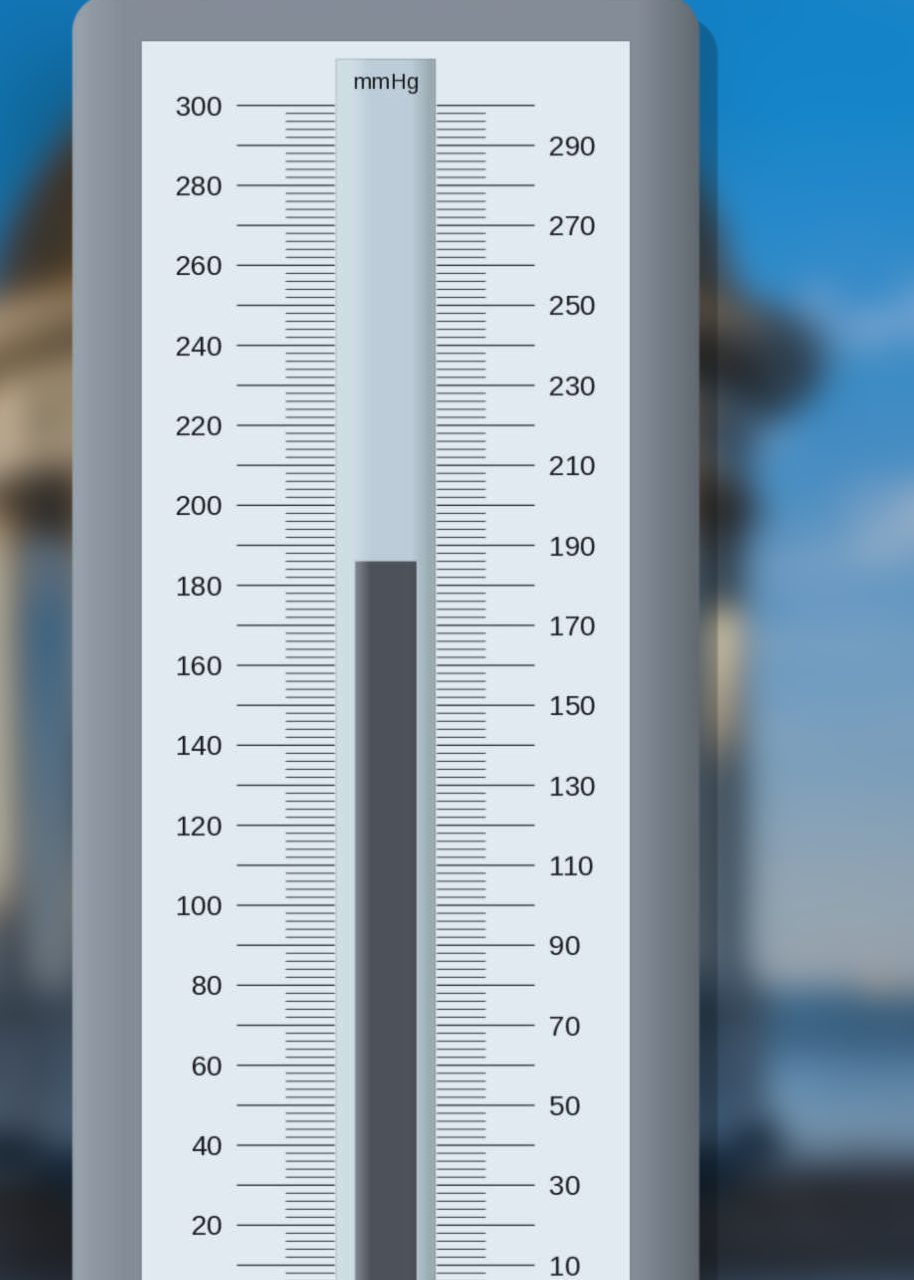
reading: 186; mmHg
